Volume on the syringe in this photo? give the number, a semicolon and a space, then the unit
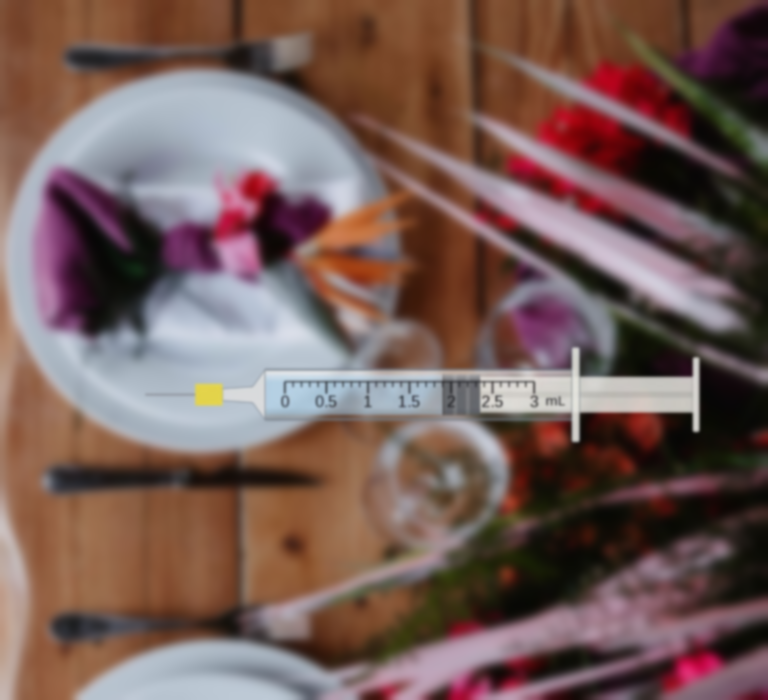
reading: 1.9; mL
